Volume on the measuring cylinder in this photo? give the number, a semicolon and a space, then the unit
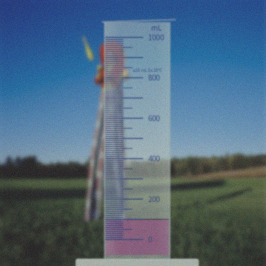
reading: 100; mL
